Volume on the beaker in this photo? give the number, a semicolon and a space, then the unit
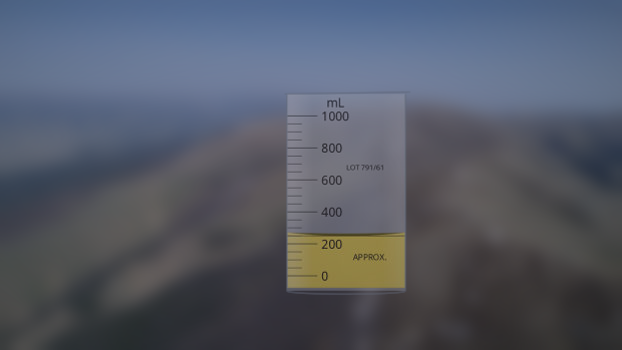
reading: 250; mL
